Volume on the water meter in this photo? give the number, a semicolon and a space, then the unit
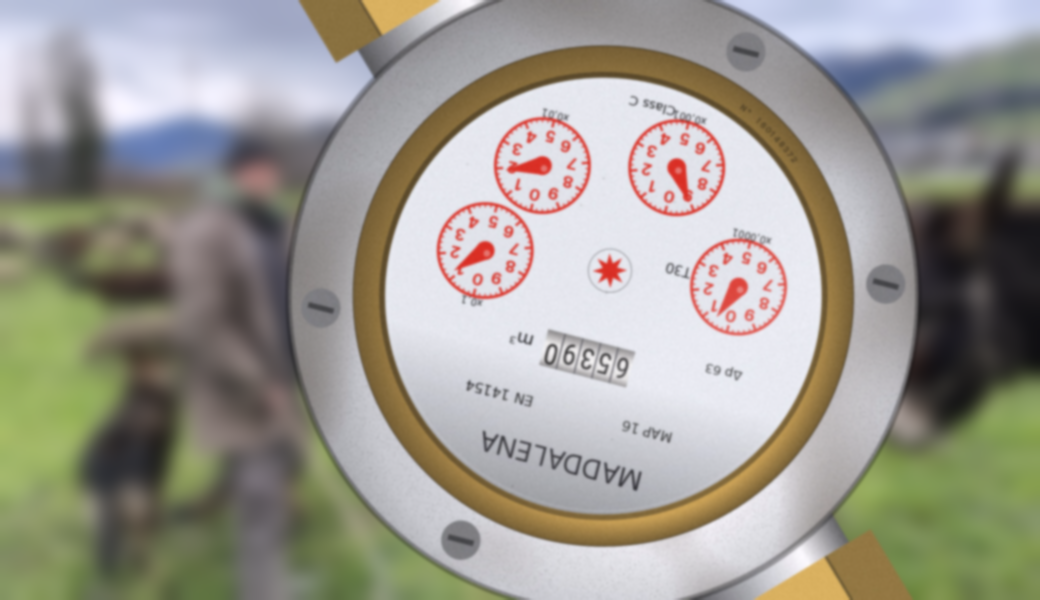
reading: 65390.1190; m³
